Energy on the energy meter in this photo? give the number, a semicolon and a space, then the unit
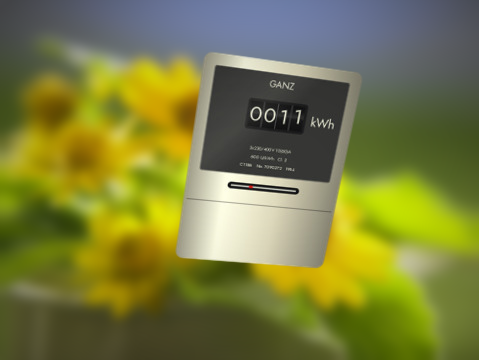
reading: 11; kWh
